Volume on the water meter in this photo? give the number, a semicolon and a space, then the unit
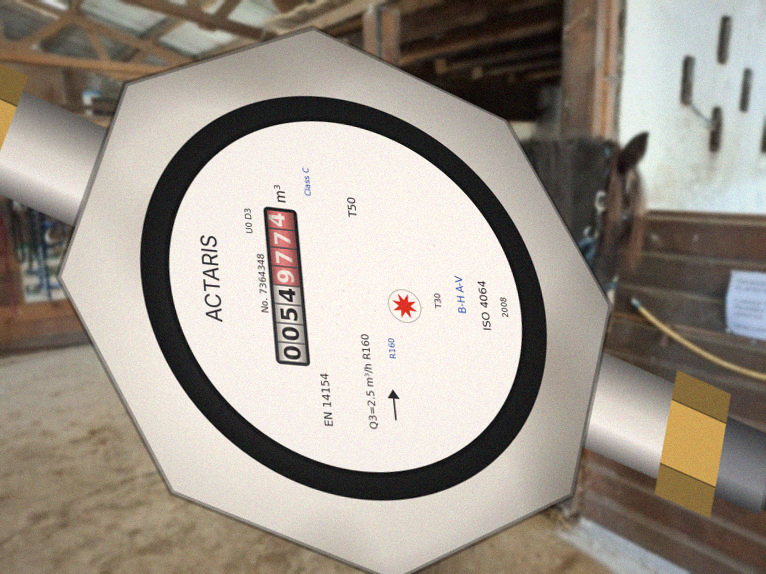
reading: 54.9774; m³
